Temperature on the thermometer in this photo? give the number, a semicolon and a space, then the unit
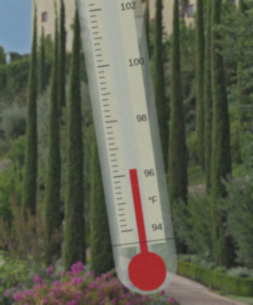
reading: 96.2; °F
